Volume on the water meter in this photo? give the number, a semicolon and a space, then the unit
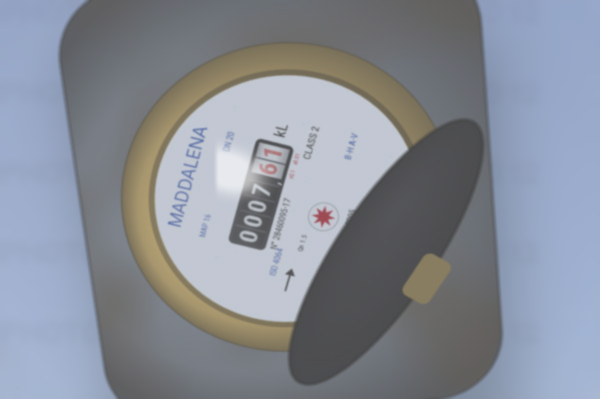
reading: 7.61; kL
